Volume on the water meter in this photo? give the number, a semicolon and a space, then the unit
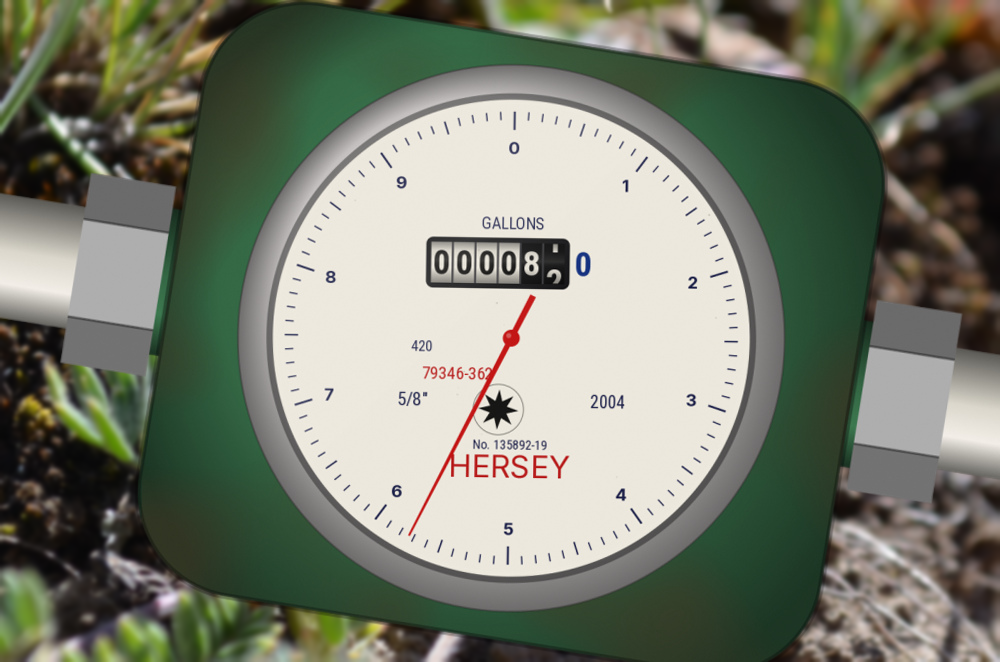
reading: 815.7; gal
